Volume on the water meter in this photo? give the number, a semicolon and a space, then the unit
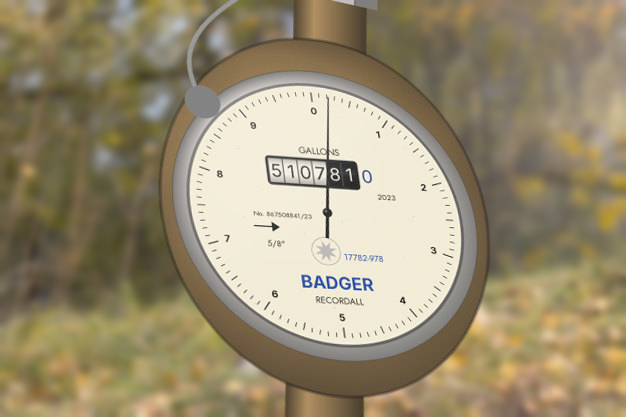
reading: 5107810.2; gal
